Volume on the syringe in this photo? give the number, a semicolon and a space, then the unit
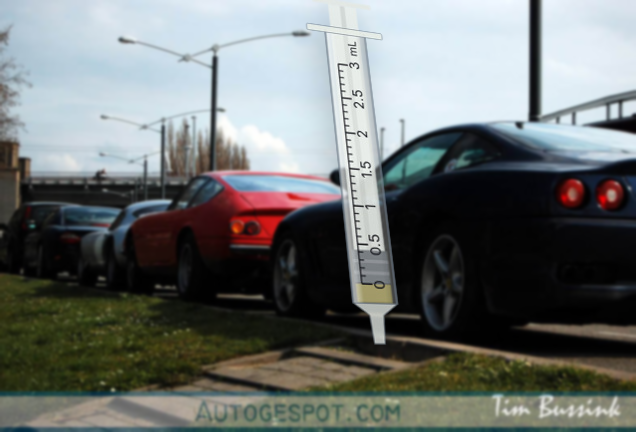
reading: 0; mL
